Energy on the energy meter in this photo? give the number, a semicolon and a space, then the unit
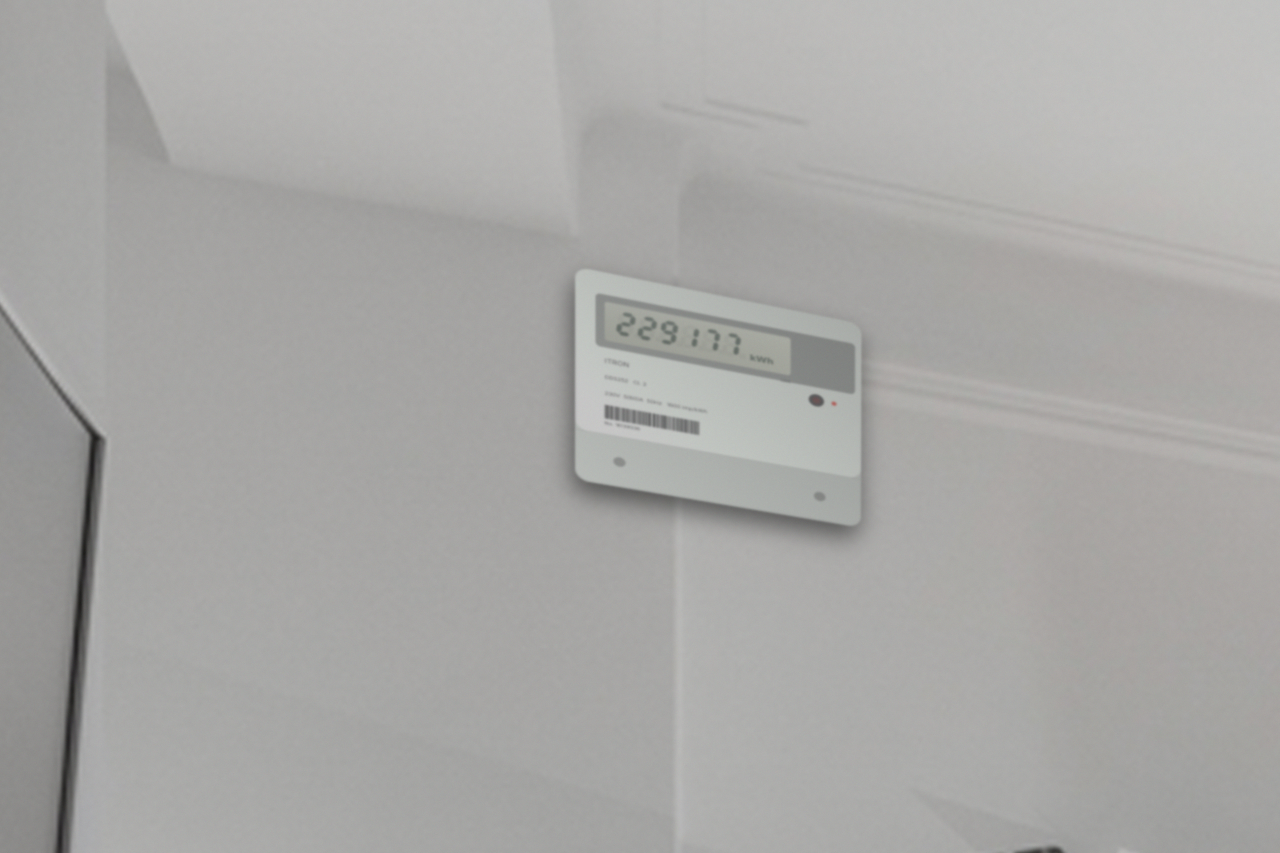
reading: 229177; kWh
